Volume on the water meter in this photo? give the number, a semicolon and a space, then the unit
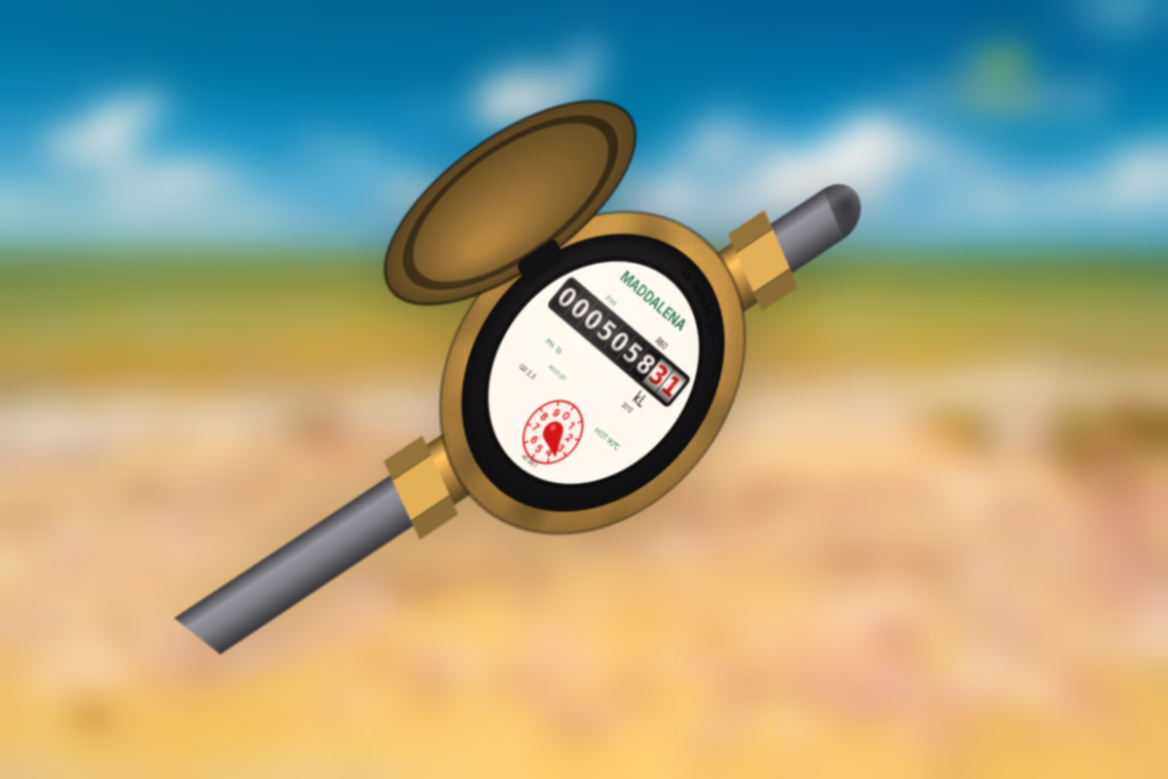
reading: 5058.313; kL
